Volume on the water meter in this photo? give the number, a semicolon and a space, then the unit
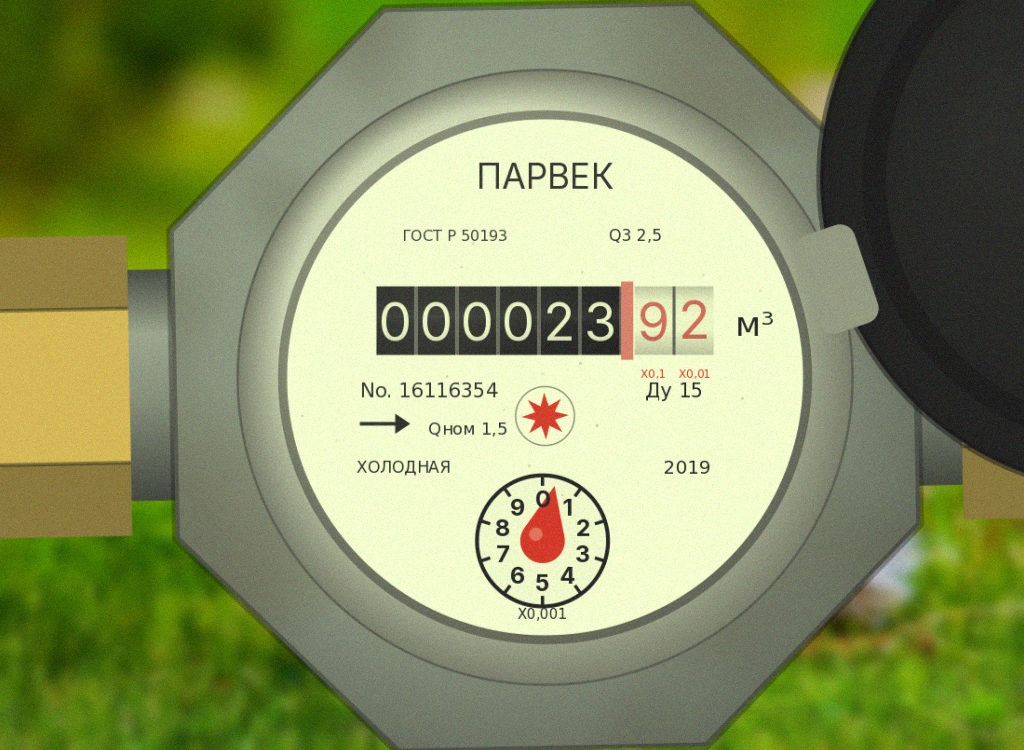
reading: 23.920; m³
